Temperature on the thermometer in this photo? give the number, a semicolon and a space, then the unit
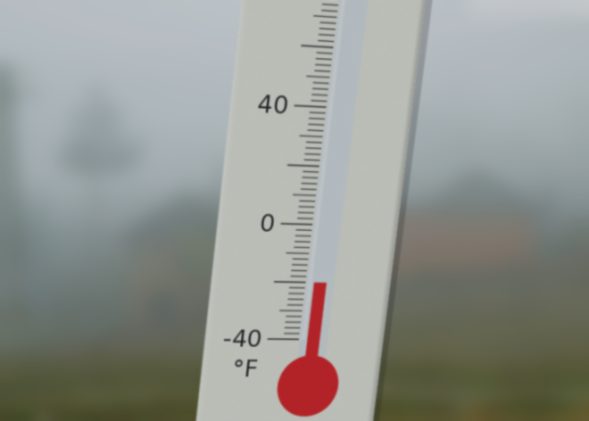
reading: -20; °F
